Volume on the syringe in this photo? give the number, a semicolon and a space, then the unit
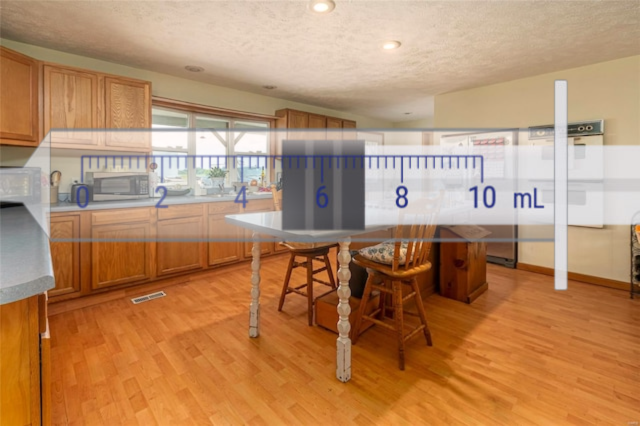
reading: 5; mL
